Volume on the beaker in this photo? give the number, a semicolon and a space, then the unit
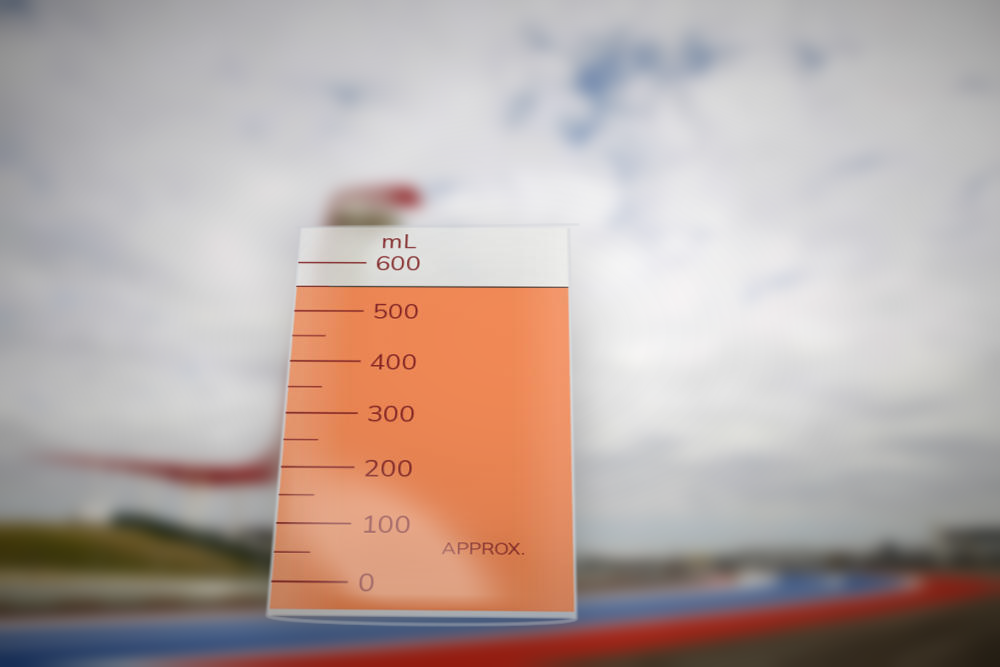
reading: 550; mL
